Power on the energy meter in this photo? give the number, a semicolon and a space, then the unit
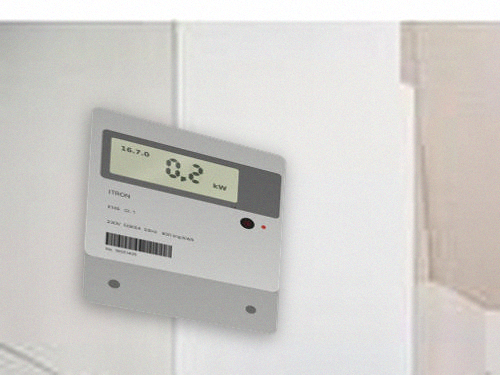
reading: 0.2; kW
